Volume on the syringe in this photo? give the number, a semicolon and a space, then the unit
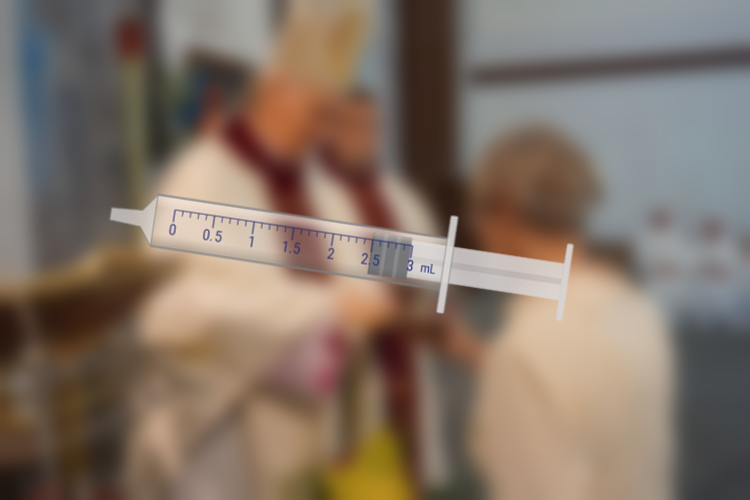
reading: 2.5; mL
